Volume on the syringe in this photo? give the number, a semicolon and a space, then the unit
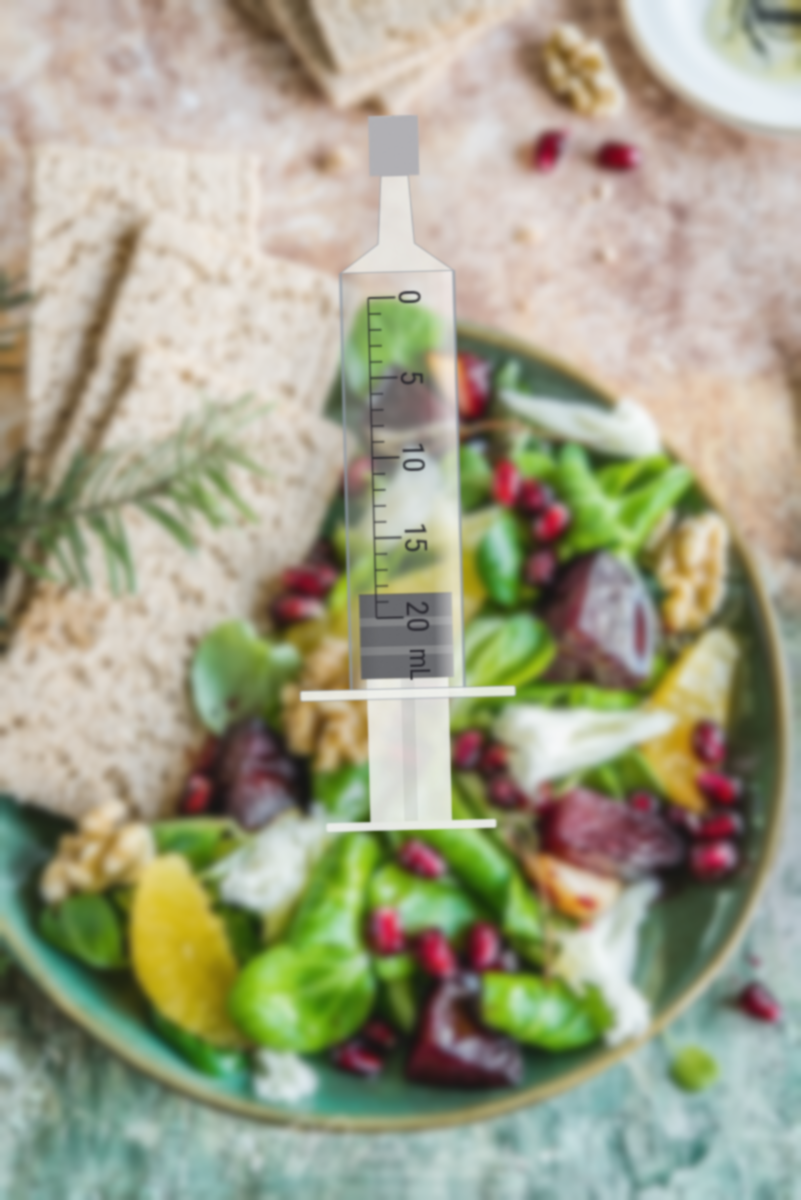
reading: 18.5; mL
